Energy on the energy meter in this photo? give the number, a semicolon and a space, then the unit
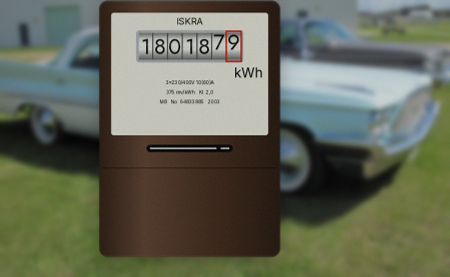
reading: 180187.9; kWh
